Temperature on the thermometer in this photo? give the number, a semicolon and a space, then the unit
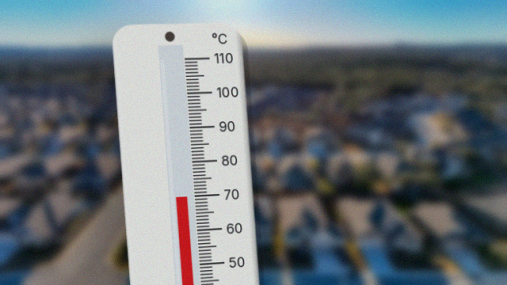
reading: 70; °C
